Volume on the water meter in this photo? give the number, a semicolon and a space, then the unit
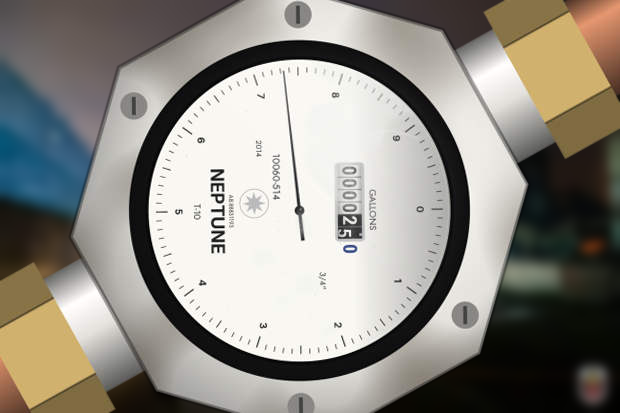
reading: 247.3; gal
